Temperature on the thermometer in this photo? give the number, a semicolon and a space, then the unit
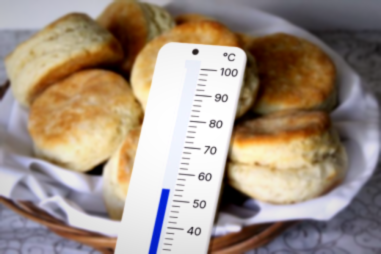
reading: 54; °C
